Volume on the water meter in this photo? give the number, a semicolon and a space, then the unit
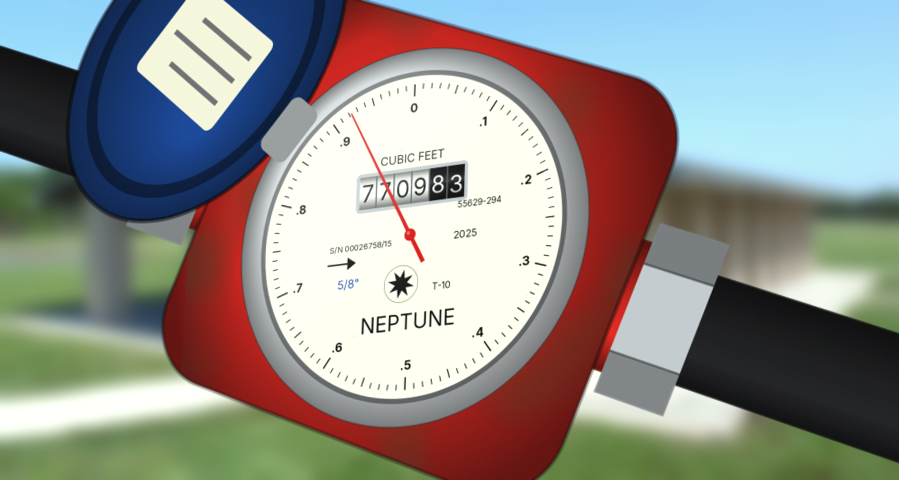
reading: 770982.92; ft³
